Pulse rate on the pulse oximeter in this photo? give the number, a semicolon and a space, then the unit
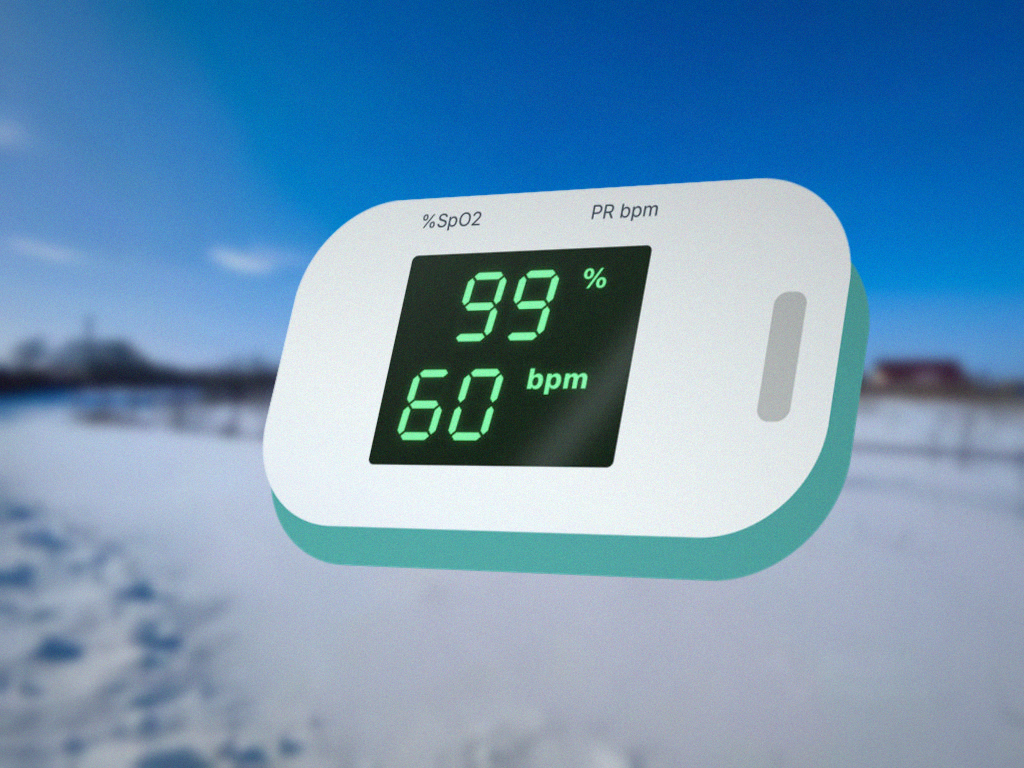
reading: 60; bpm
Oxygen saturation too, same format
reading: 99; %
